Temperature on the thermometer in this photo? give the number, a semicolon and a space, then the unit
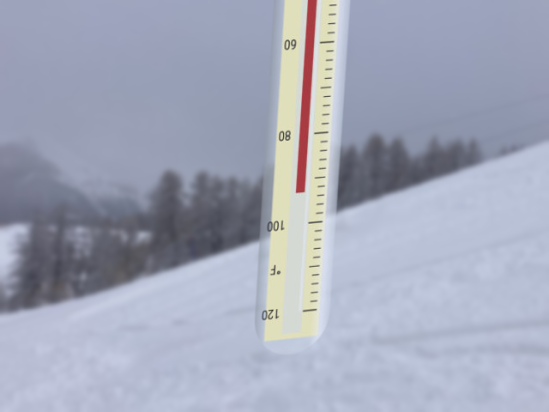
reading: 93; °F
